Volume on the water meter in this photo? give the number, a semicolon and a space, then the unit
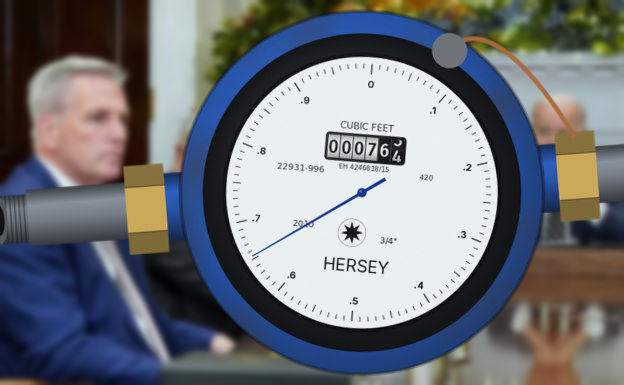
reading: 763.65; ft³
